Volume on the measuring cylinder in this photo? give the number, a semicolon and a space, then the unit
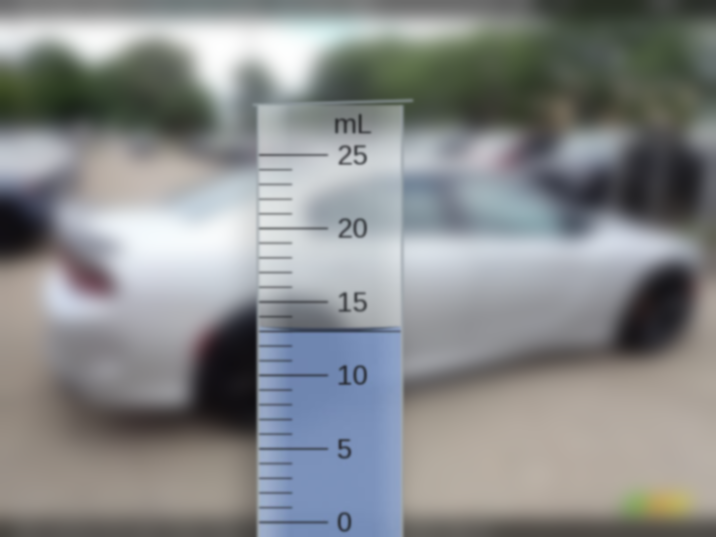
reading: 13; mL
